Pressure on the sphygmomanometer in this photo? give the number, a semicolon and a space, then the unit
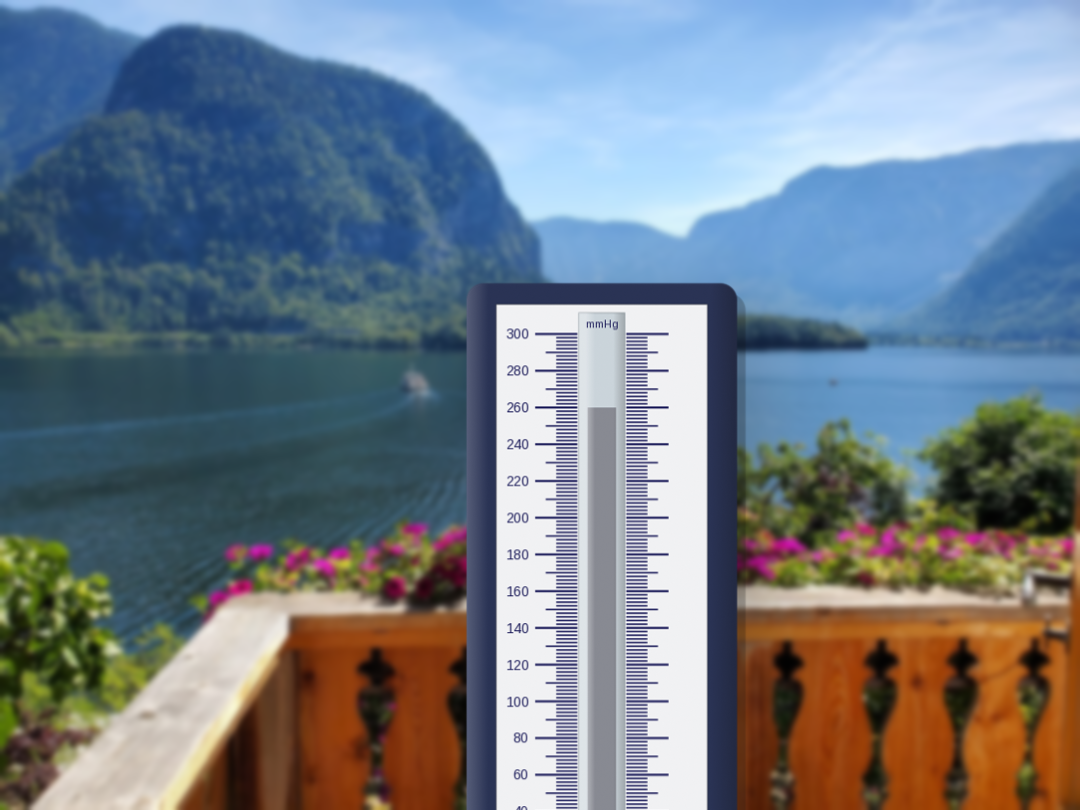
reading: 260; mmHg
